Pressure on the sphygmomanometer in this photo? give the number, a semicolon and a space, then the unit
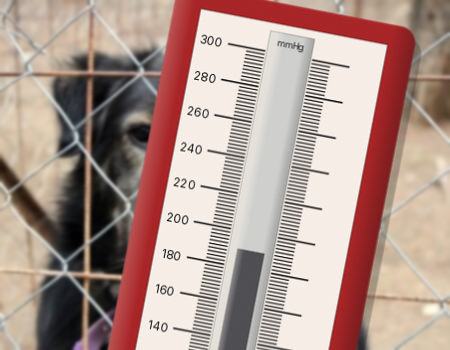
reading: 190; mmHg
